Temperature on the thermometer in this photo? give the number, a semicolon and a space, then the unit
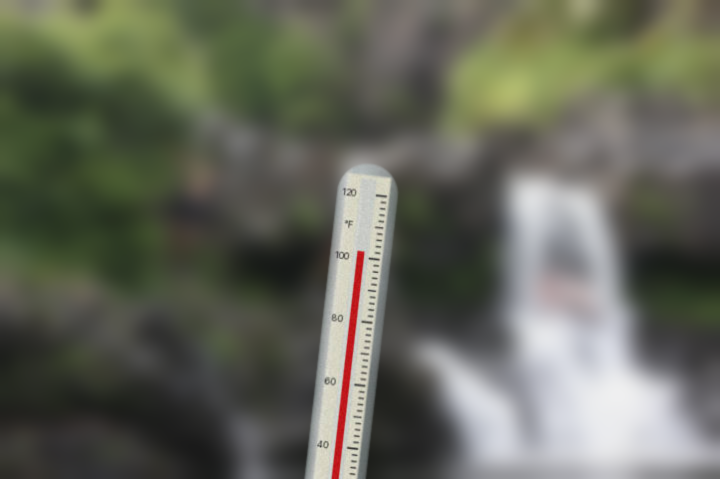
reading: 102; °F
